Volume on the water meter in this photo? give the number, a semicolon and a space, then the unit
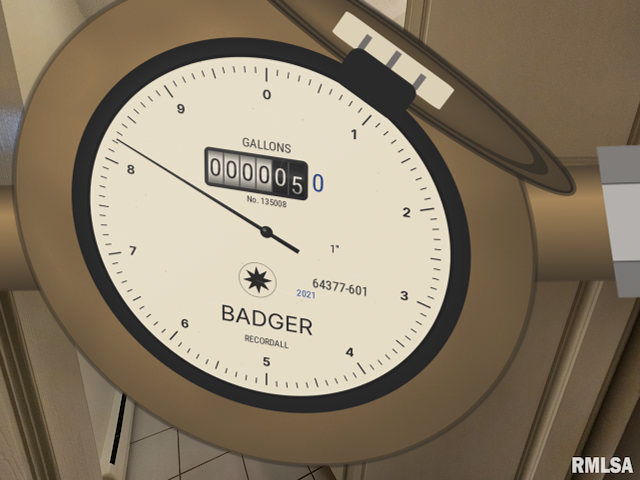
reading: 48.2; gal
